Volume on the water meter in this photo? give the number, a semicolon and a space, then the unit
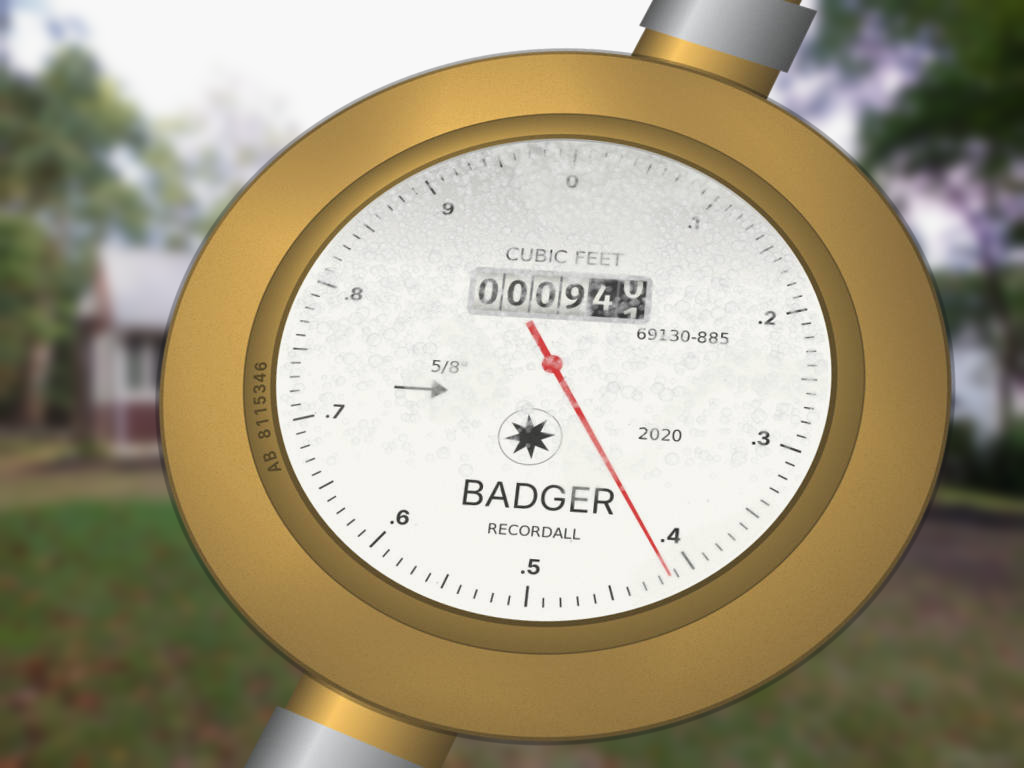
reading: 940.41; ft³
